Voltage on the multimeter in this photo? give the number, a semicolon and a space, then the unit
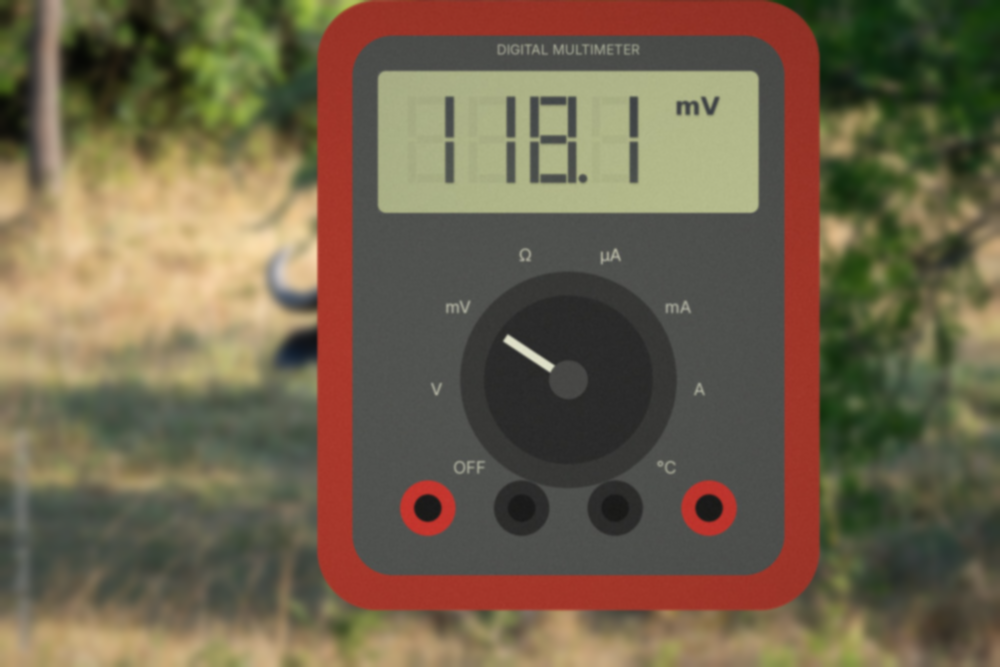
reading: 118.1; mV
